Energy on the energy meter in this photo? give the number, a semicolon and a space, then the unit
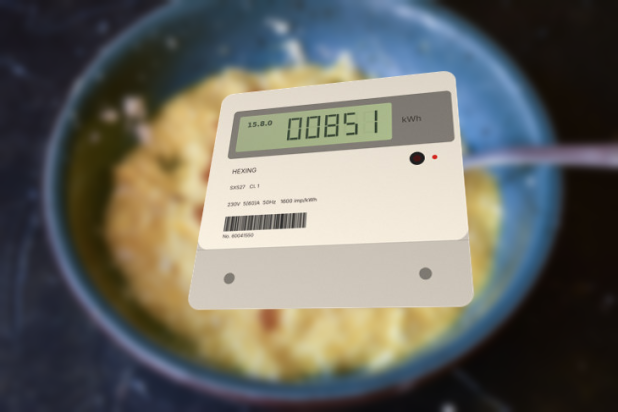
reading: 851; kWh
